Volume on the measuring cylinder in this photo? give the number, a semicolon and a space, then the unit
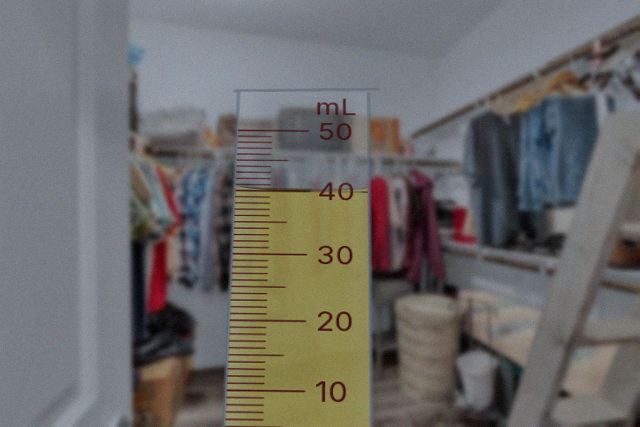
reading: 40; mL
